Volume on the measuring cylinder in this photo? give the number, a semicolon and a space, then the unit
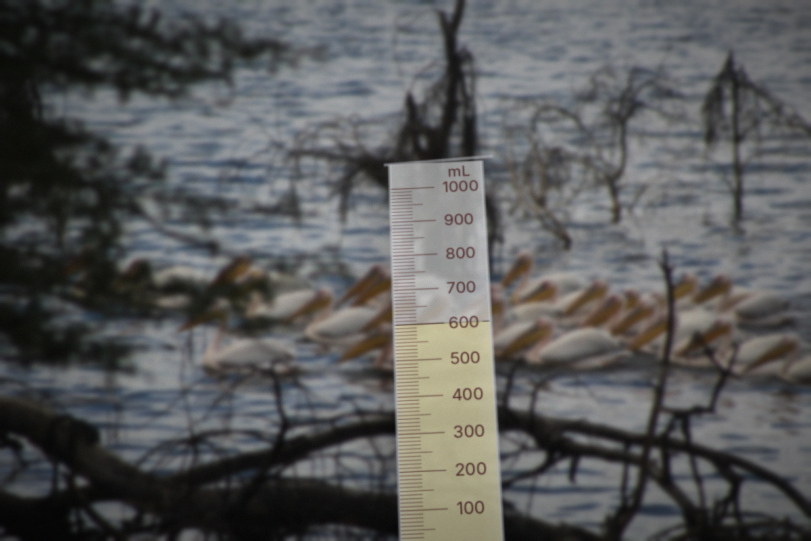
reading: 600; mL
